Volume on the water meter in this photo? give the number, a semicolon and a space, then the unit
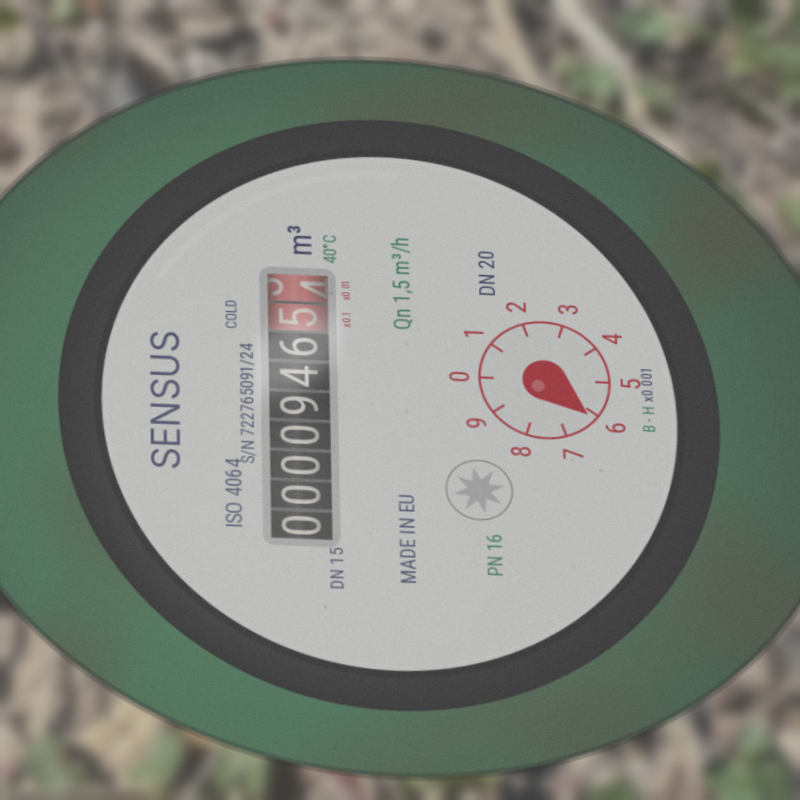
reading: 946.536; m³
